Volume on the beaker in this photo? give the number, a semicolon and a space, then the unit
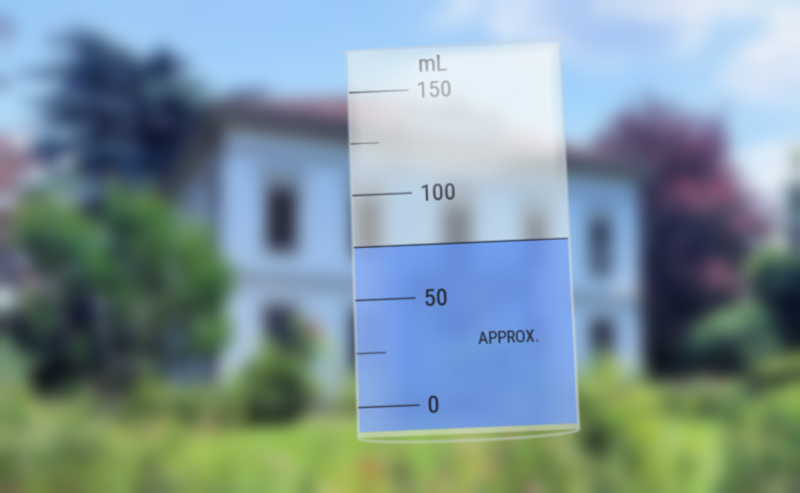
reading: 75; mL
